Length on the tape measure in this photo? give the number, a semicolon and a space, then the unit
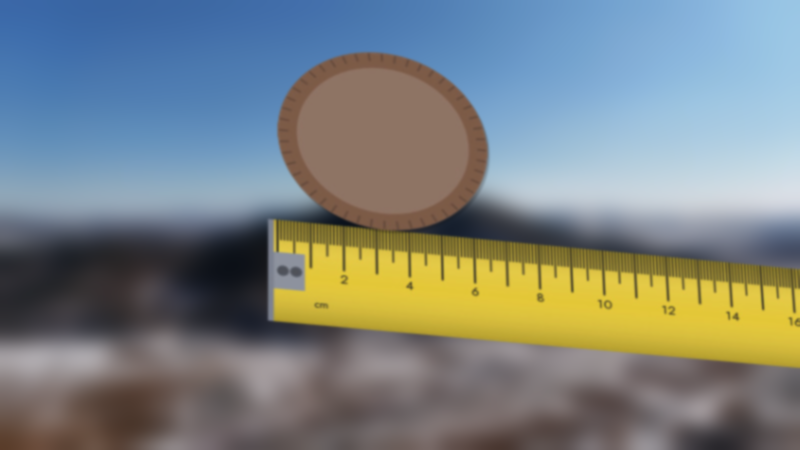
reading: 6.5; cm
